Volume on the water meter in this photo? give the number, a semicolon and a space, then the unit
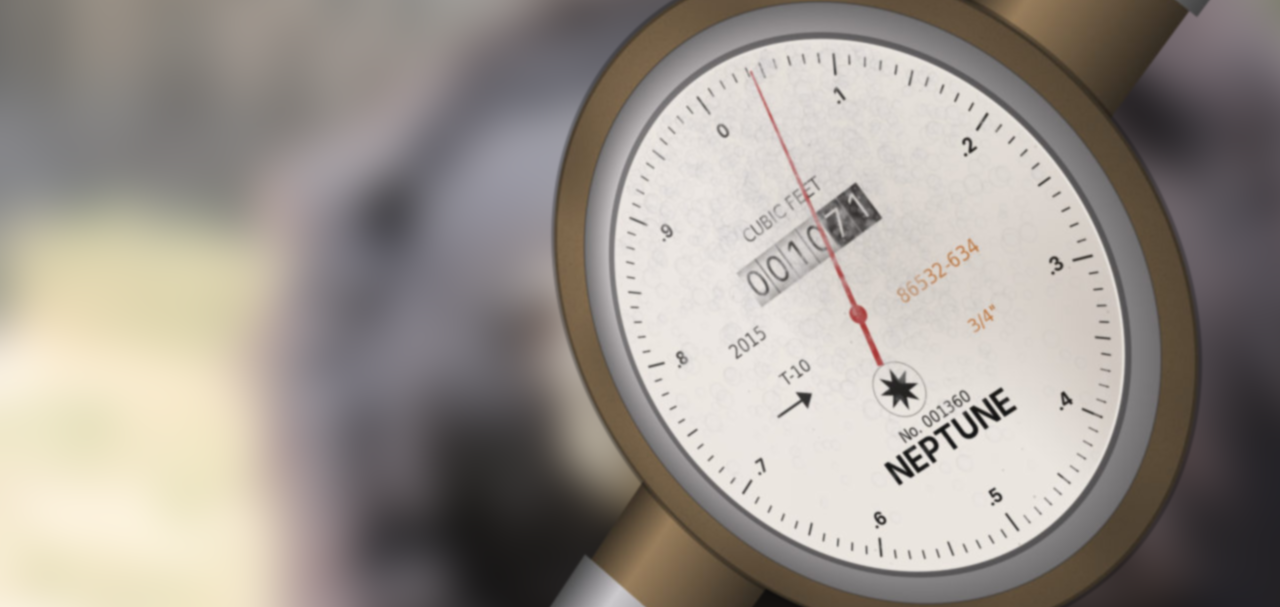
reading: 1071.04; ft³
